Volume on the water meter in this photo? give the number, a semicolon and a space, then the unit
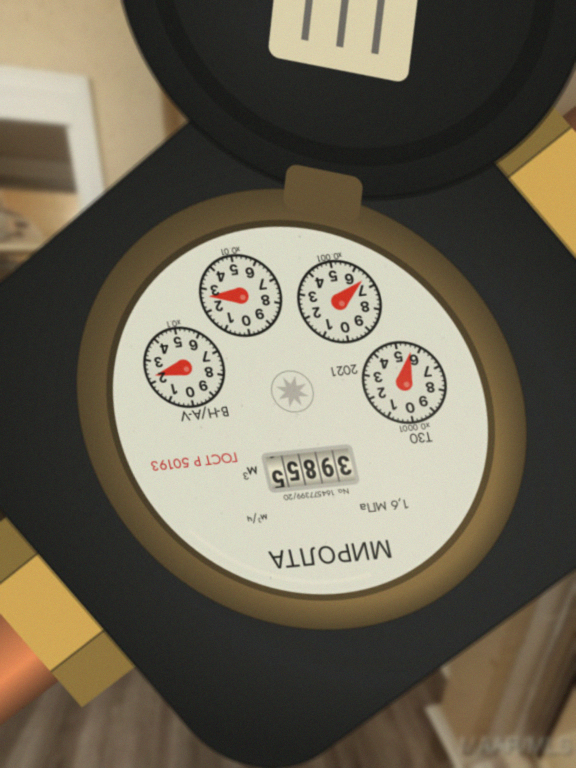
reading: 39855.2265; m³
